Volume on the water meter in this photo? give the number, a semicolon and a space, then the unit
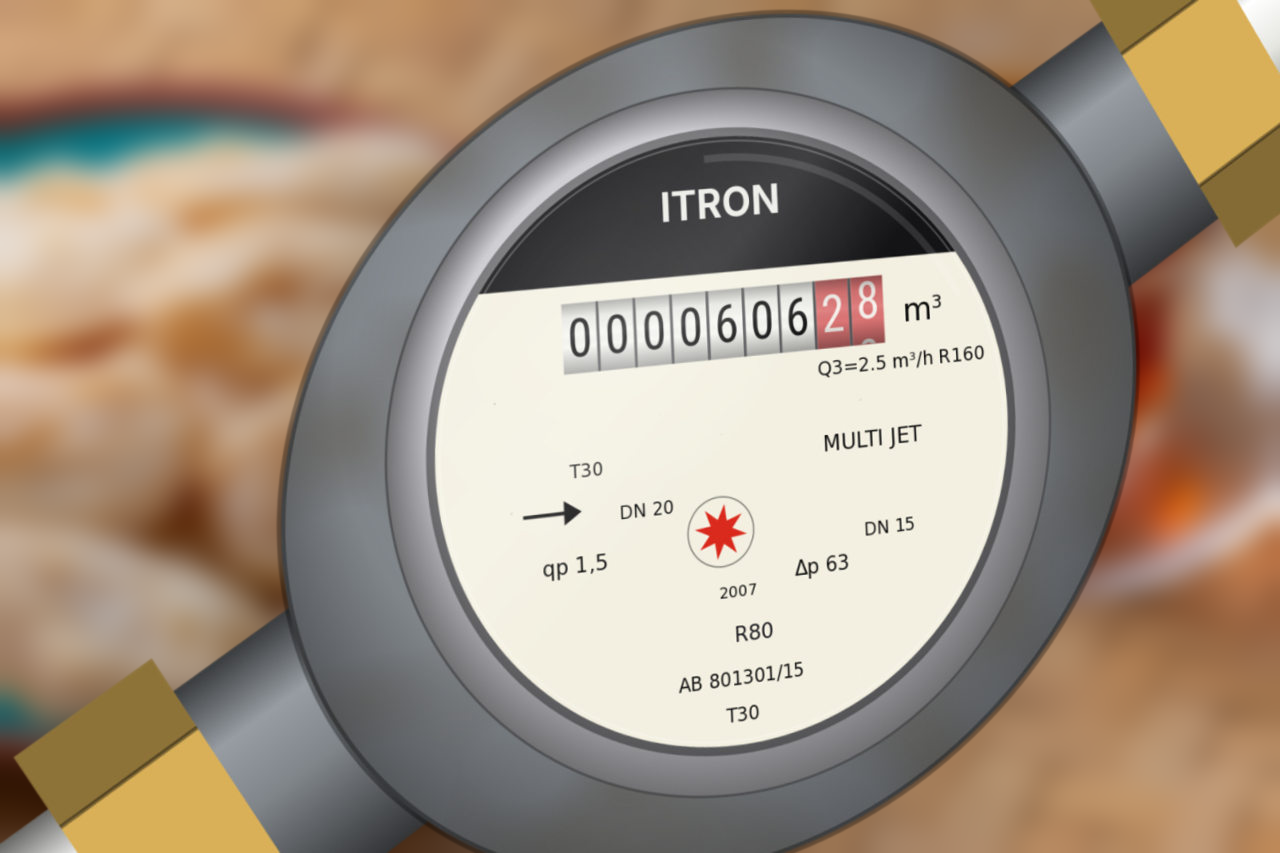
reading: 606.28; m³
